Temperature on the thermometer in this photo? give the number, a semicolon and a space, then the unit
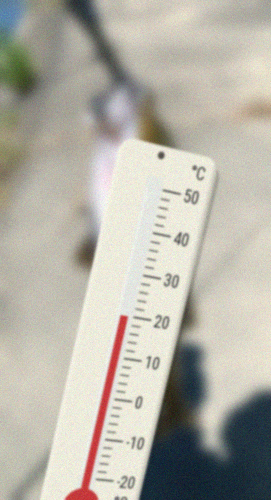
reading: 20; °C
